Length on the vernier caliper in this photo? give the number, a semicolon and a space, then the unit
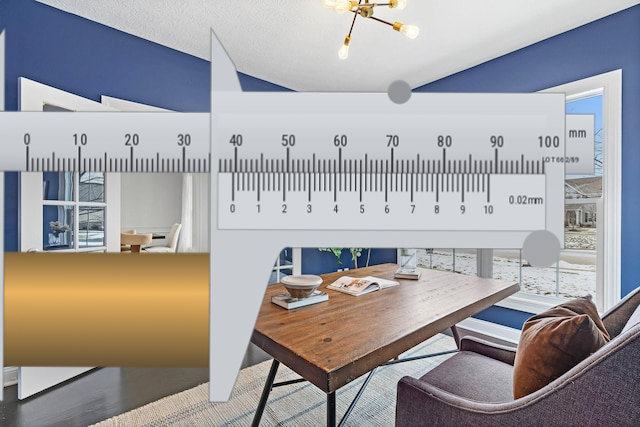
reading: 39.5; mm
